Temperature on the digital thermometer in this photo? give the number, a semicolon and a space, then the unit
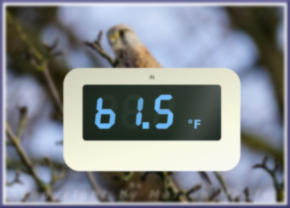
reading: 61.5; °F
